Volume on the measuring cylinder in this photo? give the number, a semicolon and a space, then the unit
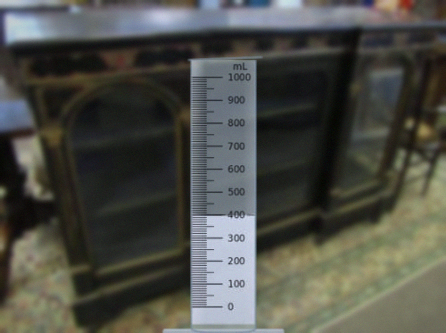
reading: 400; mL
